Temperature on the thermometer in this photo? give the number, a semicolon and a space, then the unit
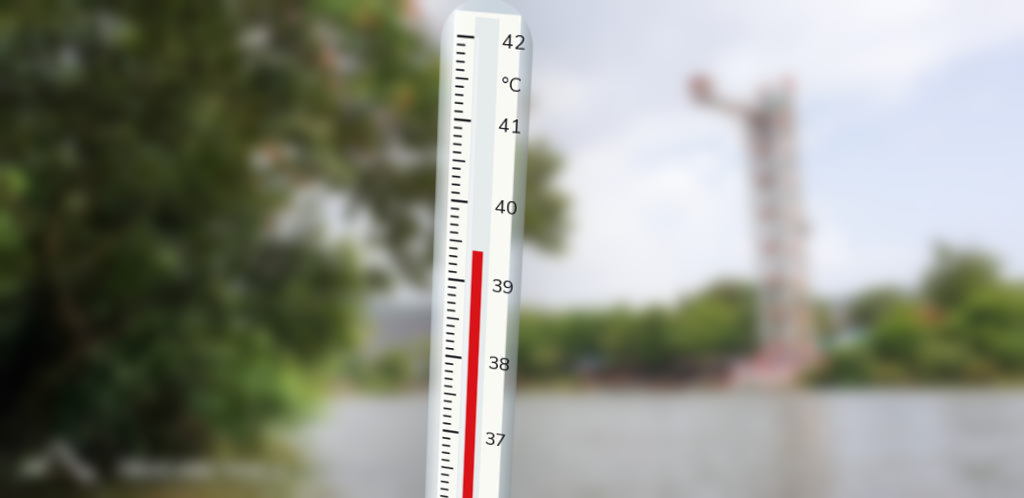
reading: 39.4; °C
